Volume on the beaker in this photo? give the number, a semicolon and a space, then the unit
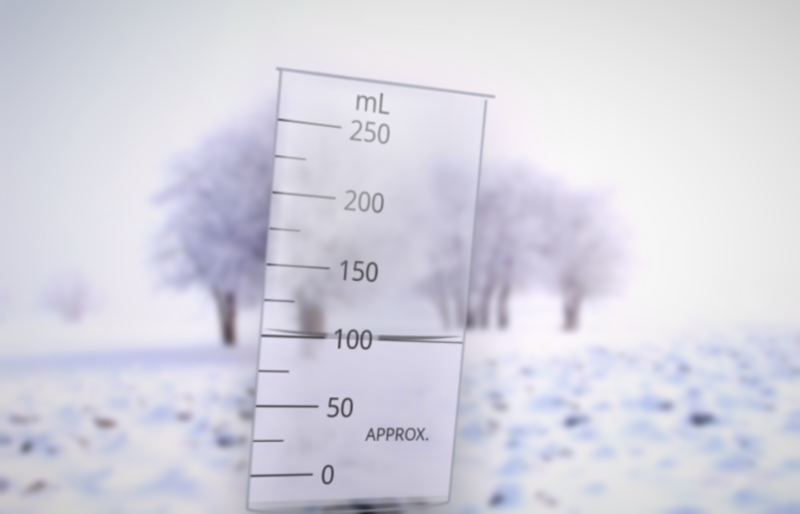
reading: 100; mL
